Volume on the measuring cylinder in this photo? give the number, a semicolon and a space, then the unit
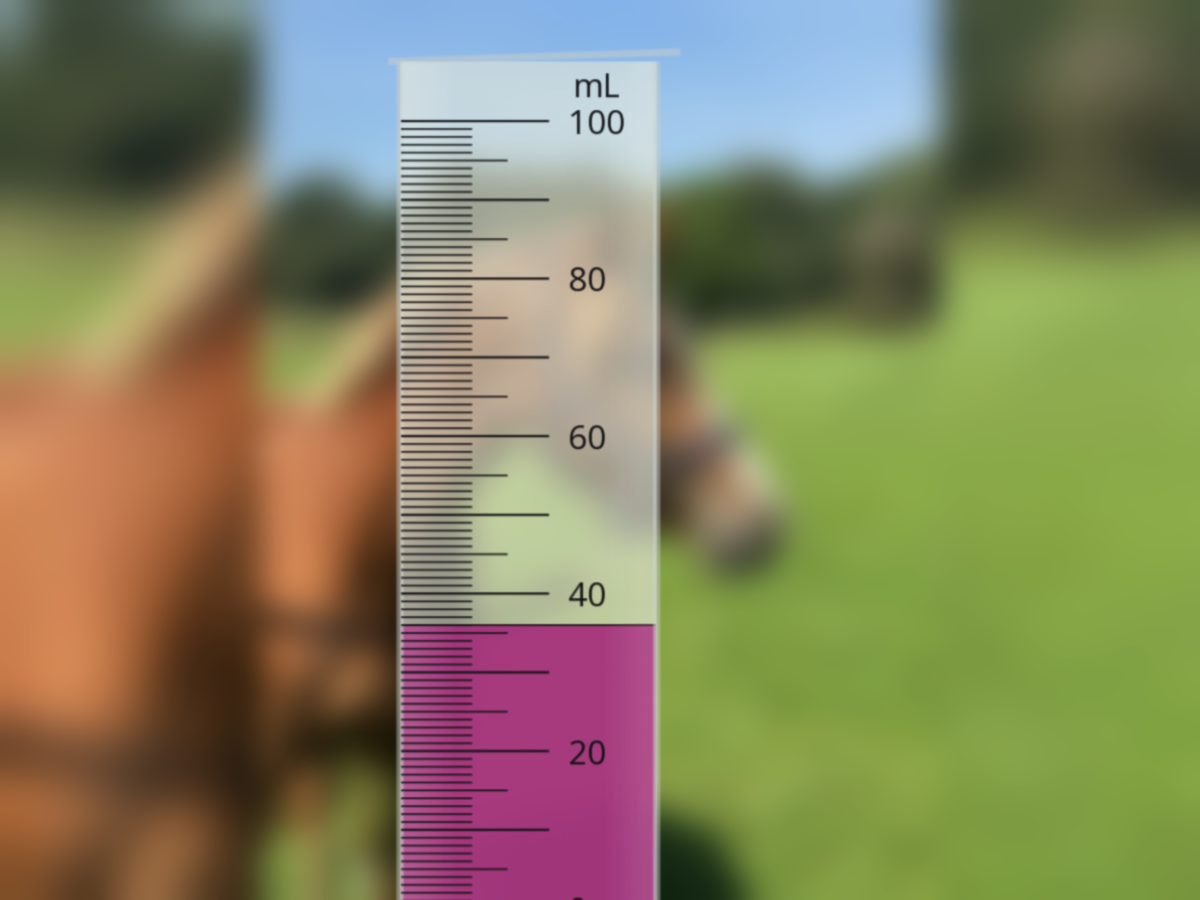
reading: 36; mL
